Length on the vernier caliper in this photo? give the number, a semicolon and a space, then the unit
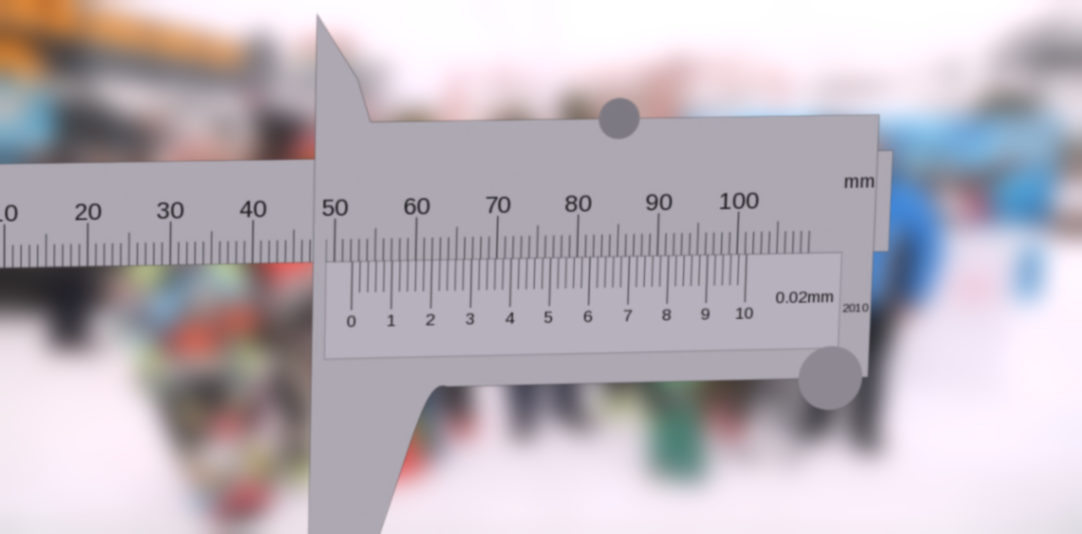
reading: 52.2; mm
